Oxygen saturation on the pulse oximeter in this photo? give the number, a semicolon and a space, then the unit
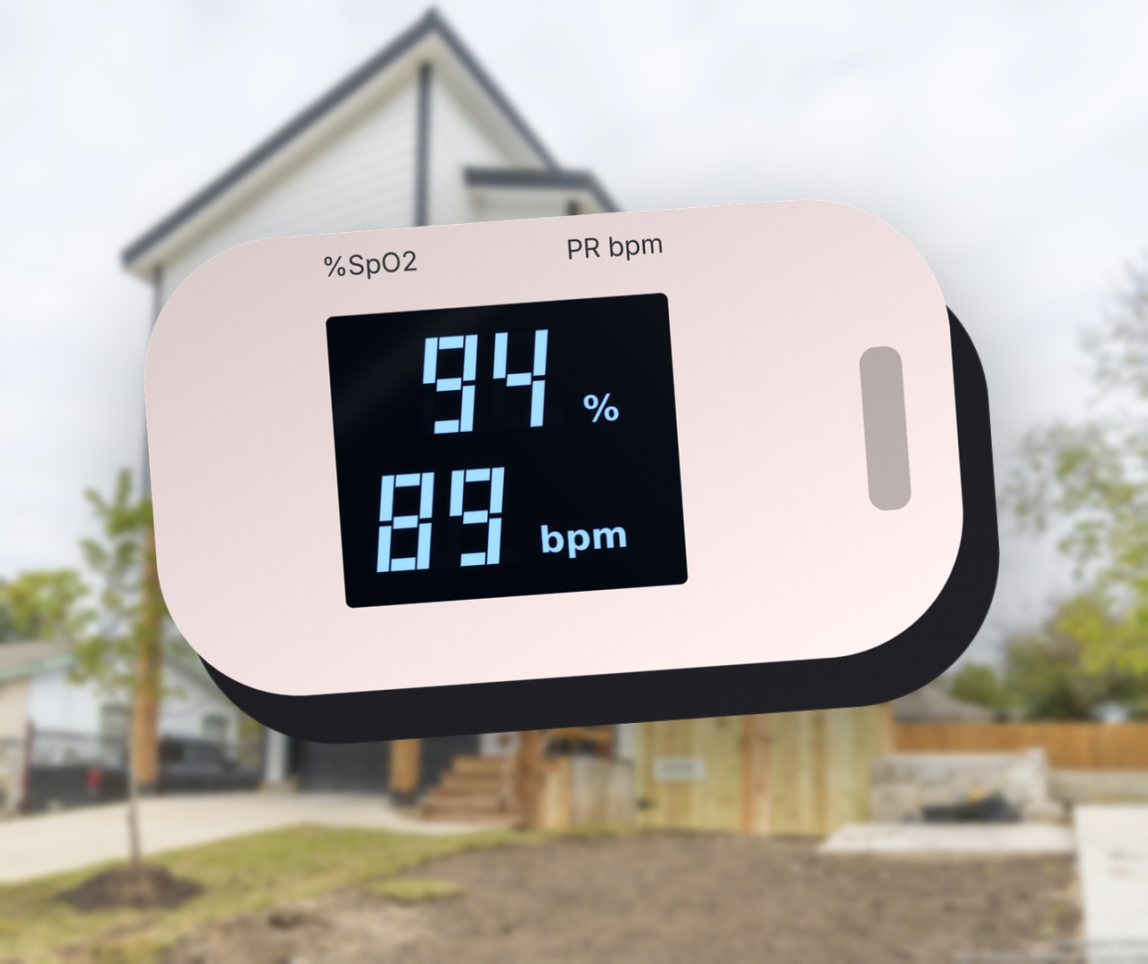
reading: 94; %
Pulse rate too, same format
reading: 89; bpm
